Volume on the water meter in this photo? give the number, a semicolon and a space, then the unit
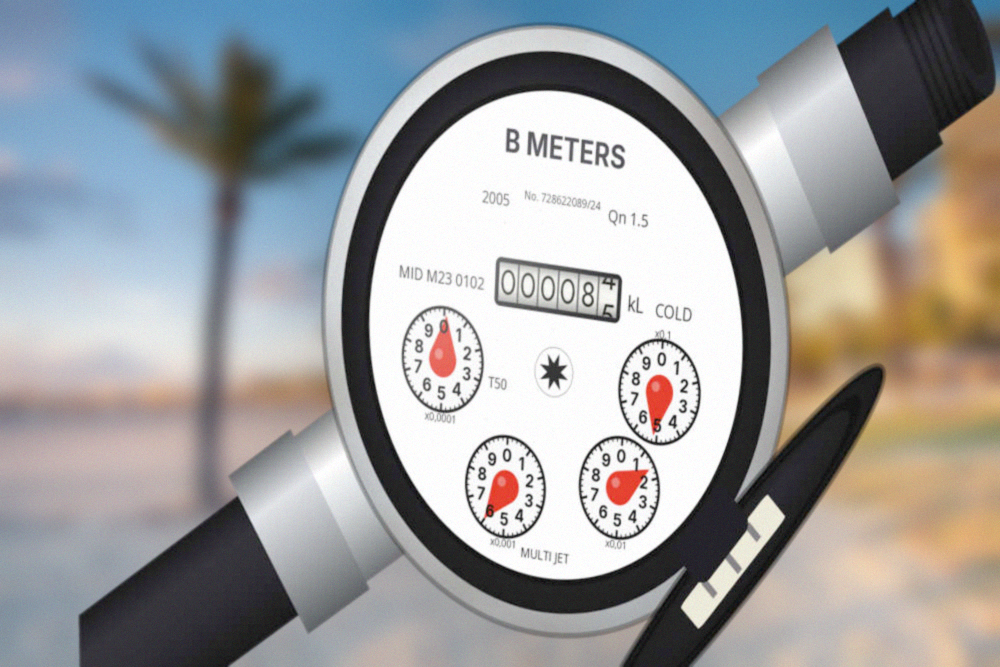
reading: 84.5160; kL
